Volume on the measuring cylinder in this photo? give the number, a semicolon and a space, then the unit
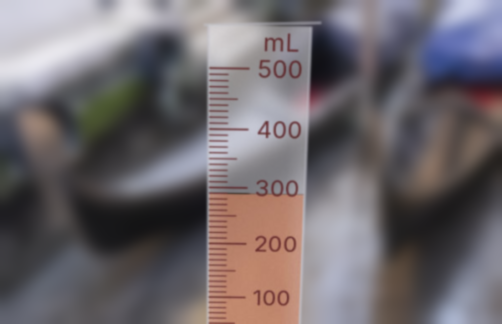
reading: 290; mL
